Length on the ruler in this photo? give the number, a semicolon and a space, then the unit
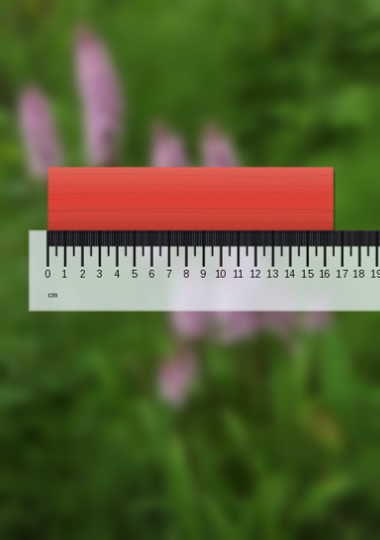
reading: 16.5; cm
